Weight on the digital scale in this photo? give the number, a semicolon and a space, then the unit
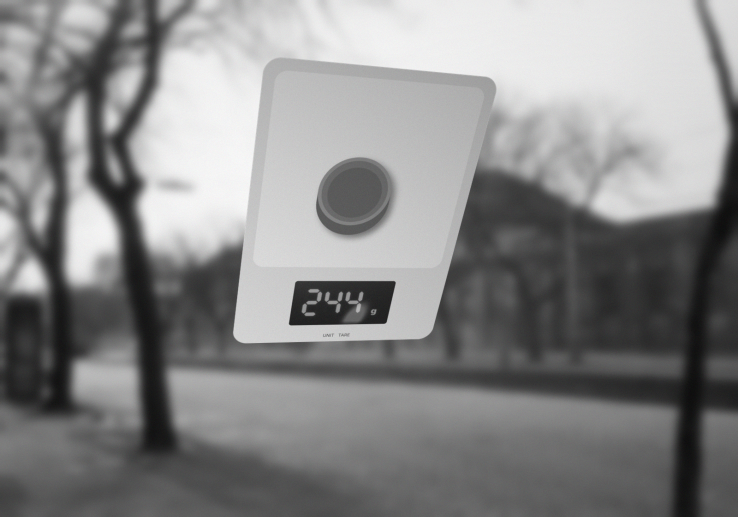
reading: 244; g
